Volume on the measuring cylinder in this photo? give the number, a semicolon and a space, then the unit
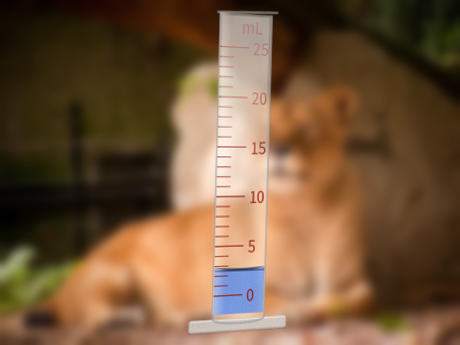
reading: 2.5; mL
